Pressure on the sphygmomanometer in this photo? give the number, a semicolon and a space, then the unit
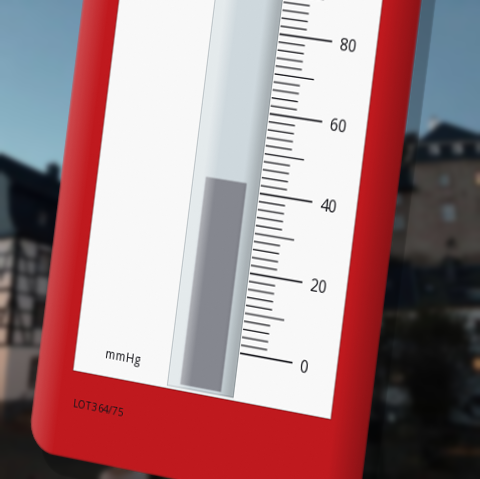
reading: 42; mmHg
